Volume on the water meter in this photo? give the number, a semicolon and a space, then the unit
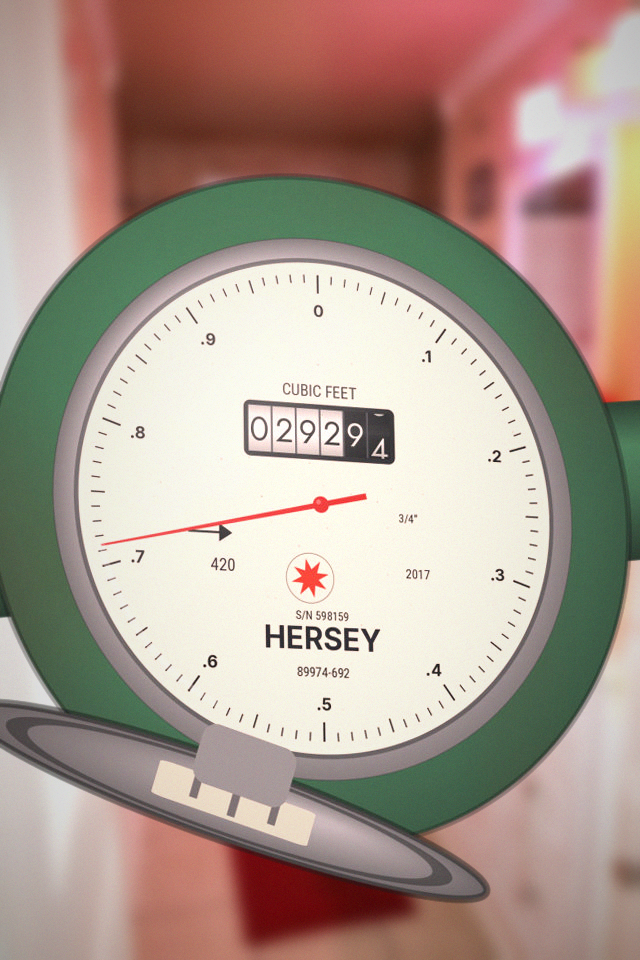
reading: 29293.71; ft³
